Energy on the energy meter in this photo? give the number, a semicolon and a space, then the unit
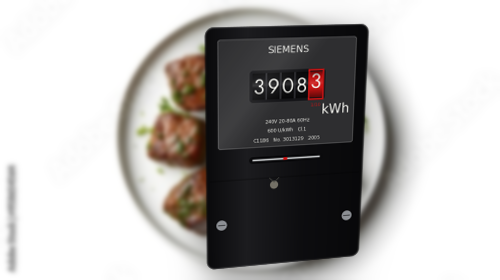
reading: 3908.3; kWh
